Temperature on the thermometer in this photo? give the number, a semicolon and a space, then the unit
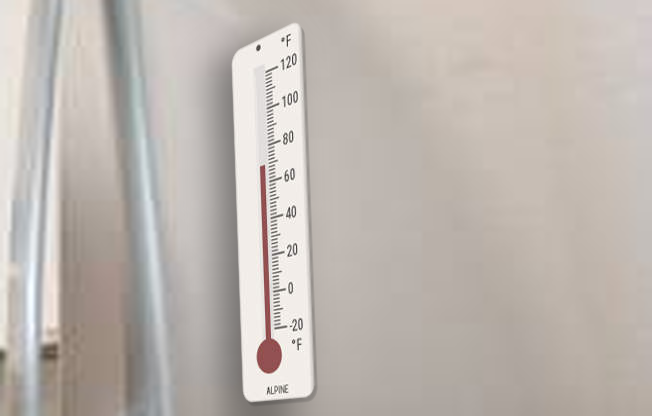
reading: 70; °F
